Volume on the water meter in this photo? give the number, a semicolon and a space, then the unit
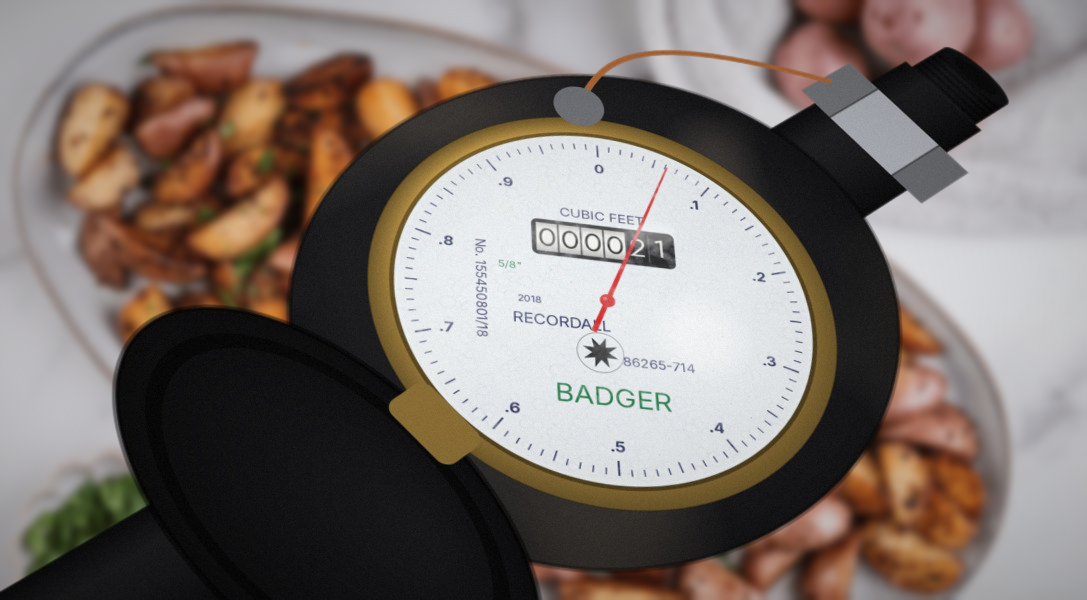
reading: 21.06; ft³
